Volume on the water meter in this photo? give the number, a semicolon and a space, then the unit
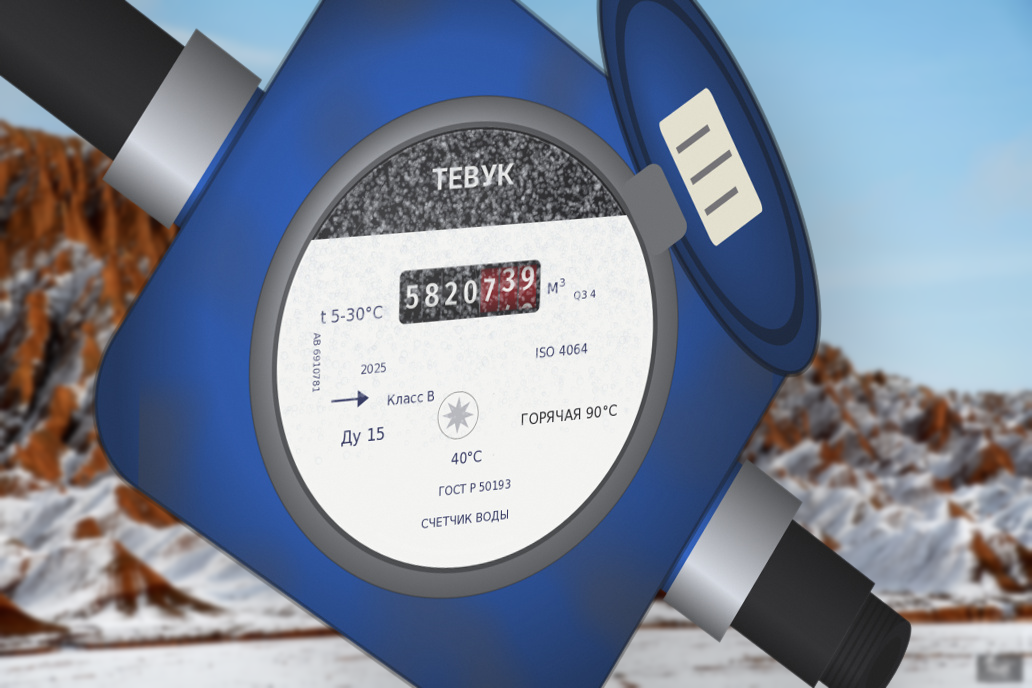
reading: 5820.739; m³
